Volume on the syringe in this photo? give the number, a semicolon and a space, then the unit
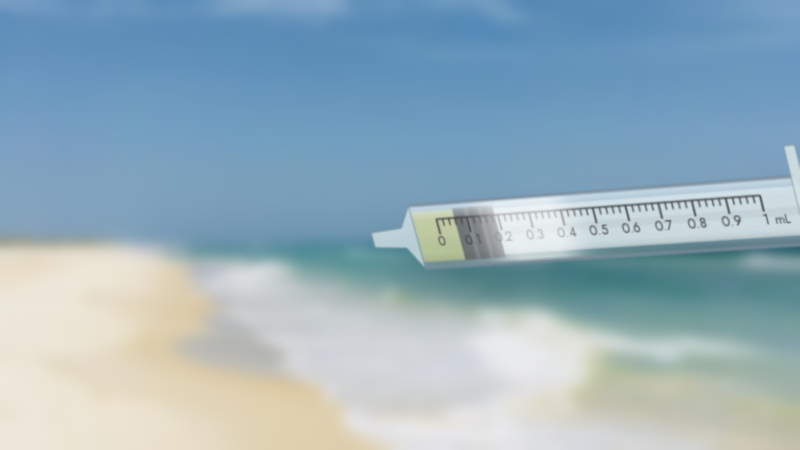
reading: 0.06; mL
